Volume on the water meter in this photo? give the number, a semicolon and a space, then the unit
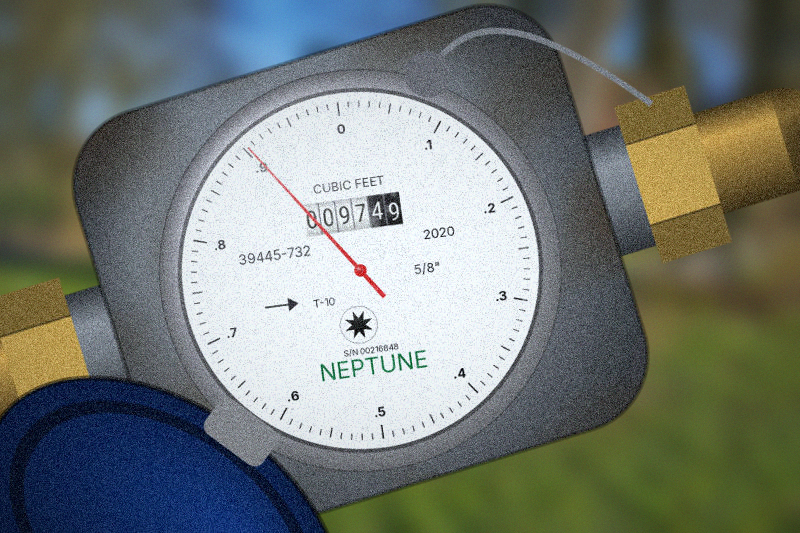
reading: 9748.90; ft³
